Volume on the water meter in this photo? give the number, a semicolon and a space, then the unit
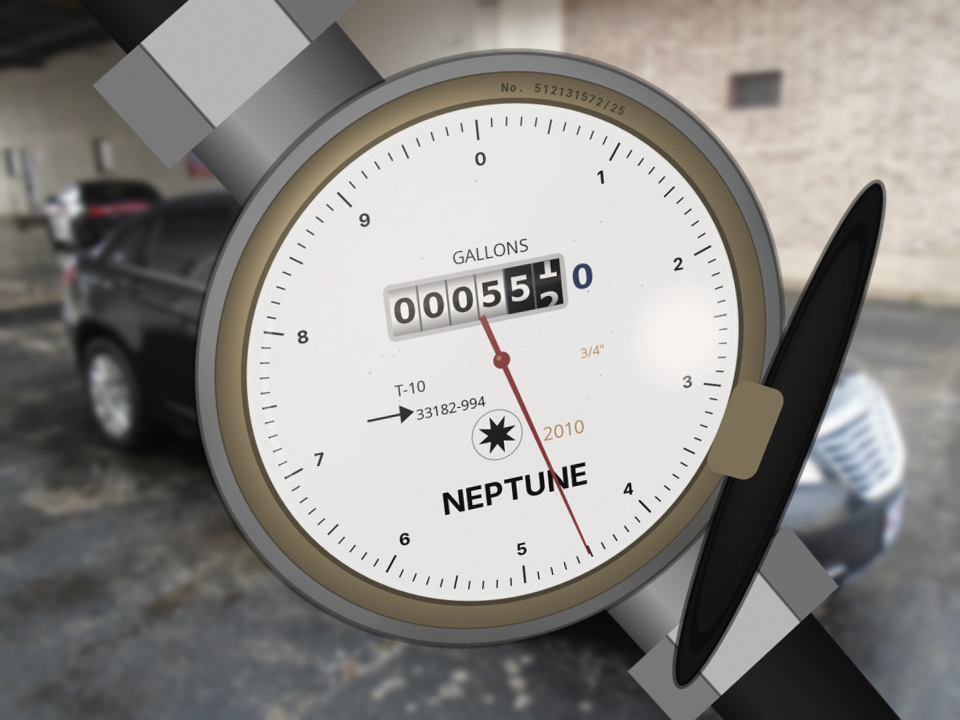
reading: 5514.5; gal
